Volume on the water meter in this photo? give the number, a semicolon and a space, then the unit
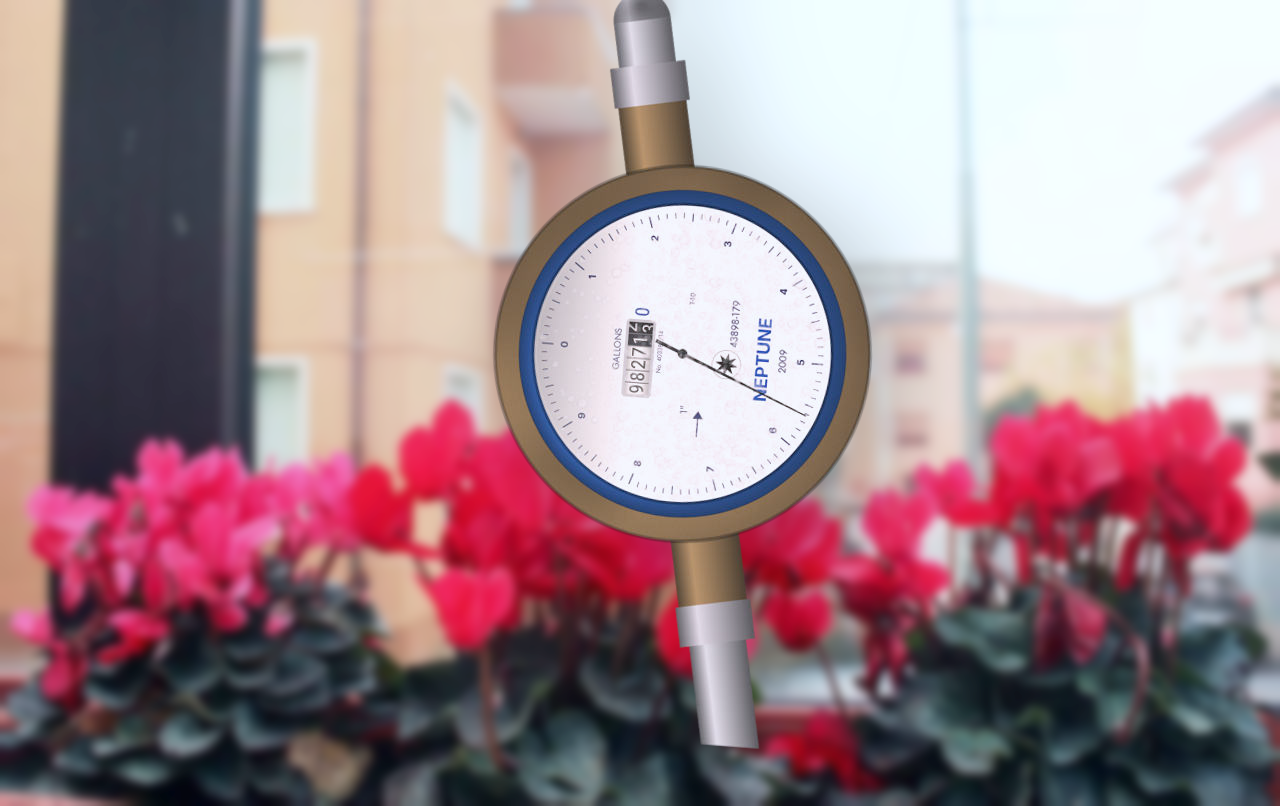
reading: 9827125.6; gal
